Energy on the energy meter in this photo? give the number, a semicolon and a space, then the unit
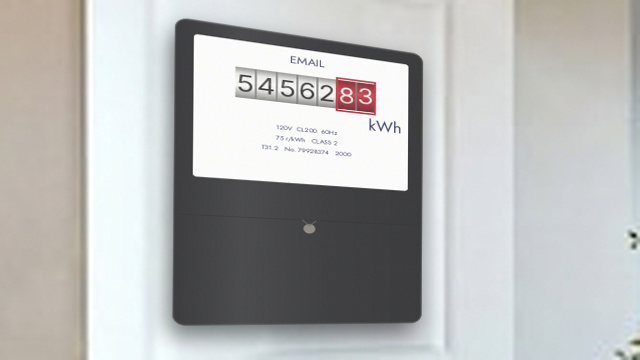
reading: 54562.83; kWh
